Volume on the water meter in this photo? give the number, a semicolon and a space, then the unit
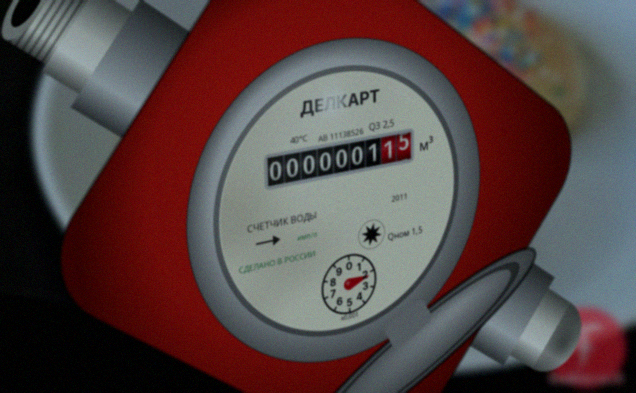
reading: 1.152; m³
